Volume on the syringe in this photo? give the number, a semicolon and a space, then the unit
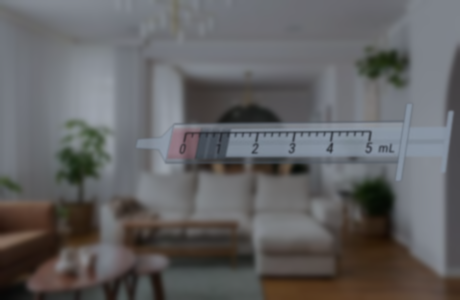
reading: 0.4; mL
